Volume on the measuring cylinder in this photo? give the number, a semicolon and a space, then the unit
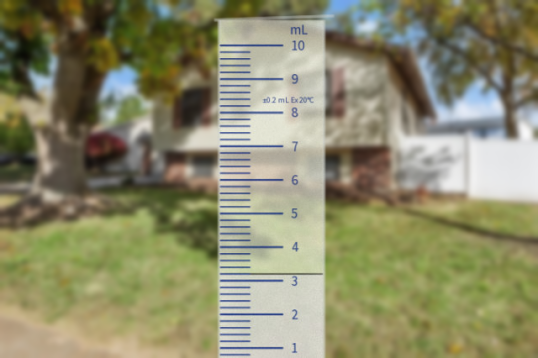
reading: 3.2; mL
